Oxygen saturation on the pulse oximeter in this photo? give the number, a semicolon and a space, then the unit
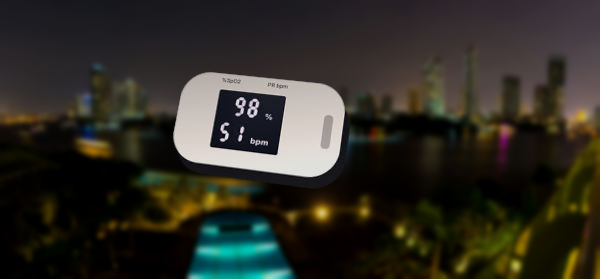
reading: 98; %
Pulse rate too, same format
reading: 51; bpm
